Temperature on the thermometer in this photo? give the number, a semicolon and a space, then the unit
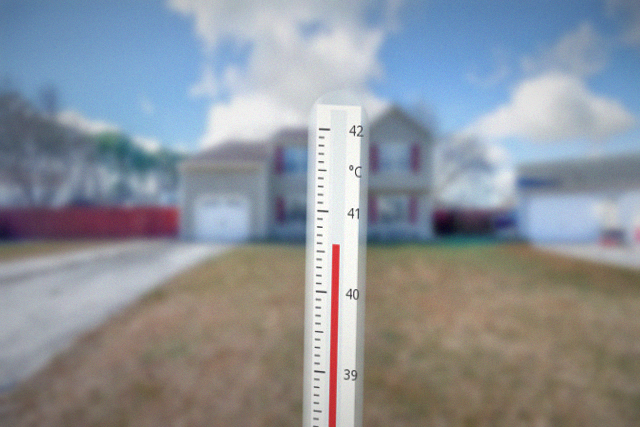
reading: 40.6; °C
